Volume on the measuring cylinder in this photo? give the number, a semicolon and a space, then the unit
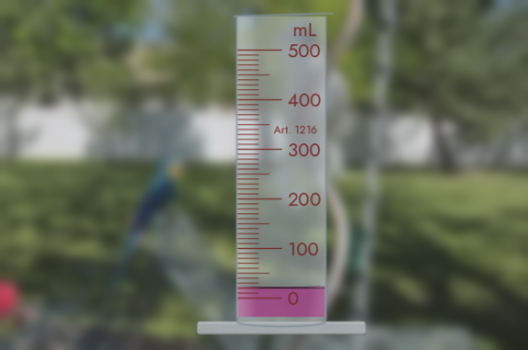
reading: 20; mL
